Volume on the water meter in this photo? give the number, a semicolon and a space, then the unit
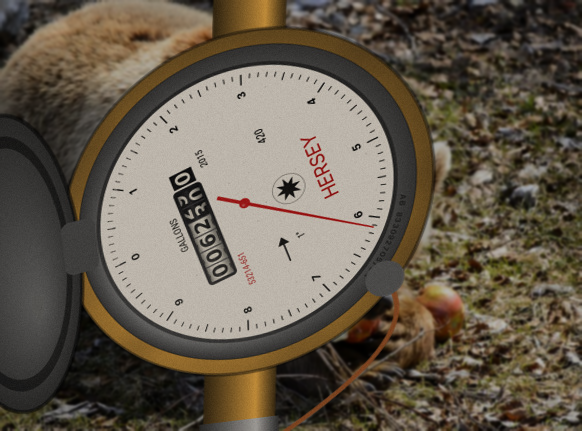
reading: 62296.1; gal
